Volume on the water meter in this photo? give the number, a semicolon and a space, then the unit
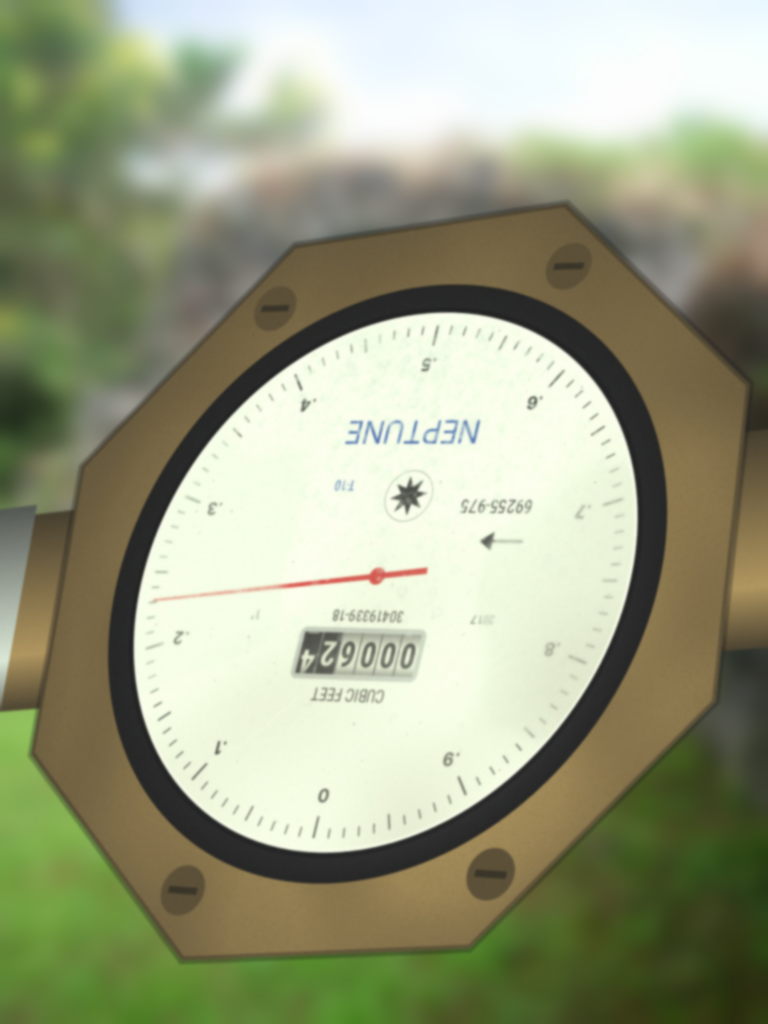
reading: 624.23; ft³
